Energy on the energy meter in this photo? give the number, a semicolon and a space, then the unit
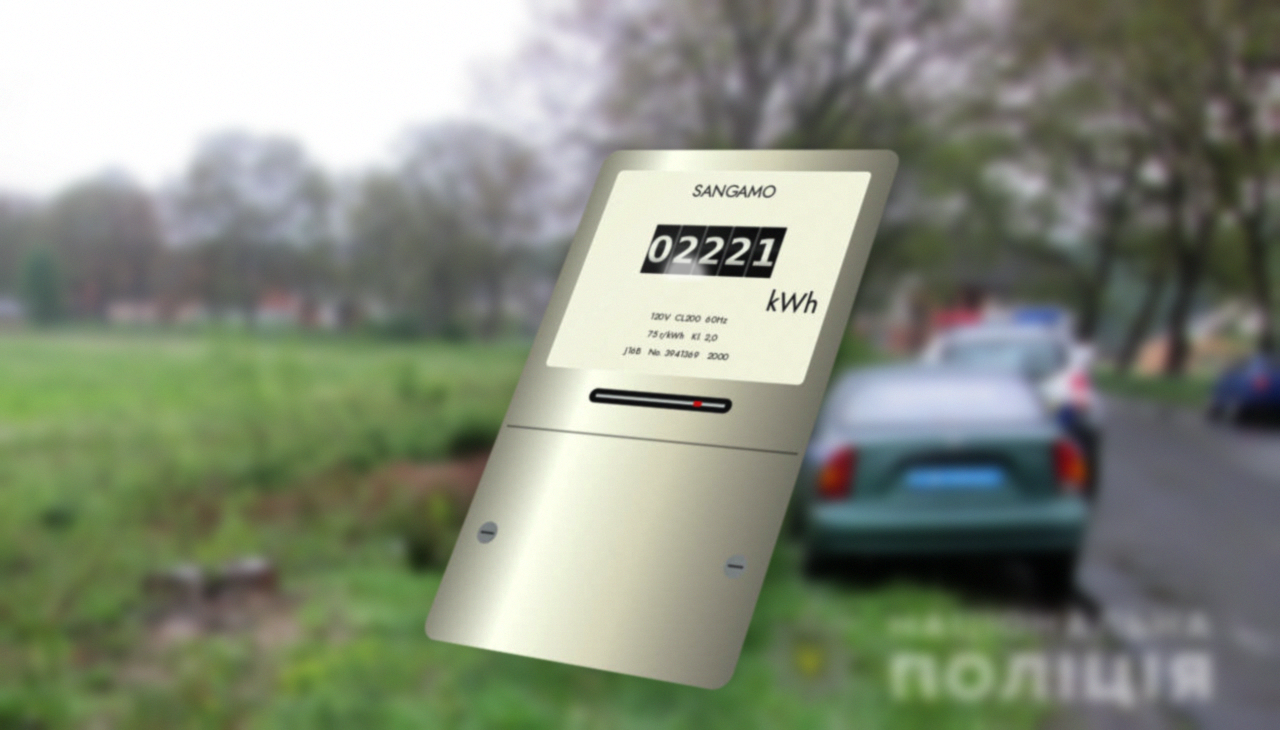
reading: 2221; kWh
